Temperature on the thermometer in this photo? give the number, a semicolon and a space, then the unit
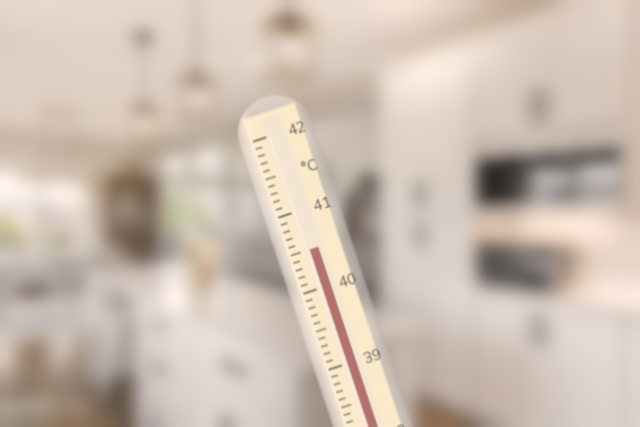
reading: 40.5; °C
